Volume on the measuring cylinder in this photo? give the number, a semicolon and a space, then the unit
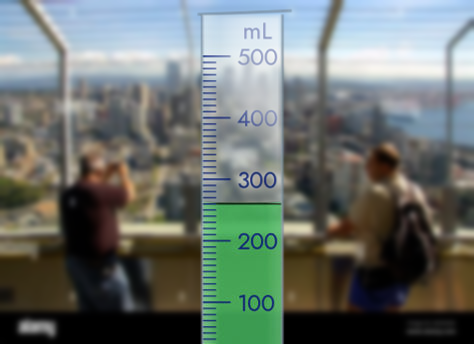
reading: 260; mL
